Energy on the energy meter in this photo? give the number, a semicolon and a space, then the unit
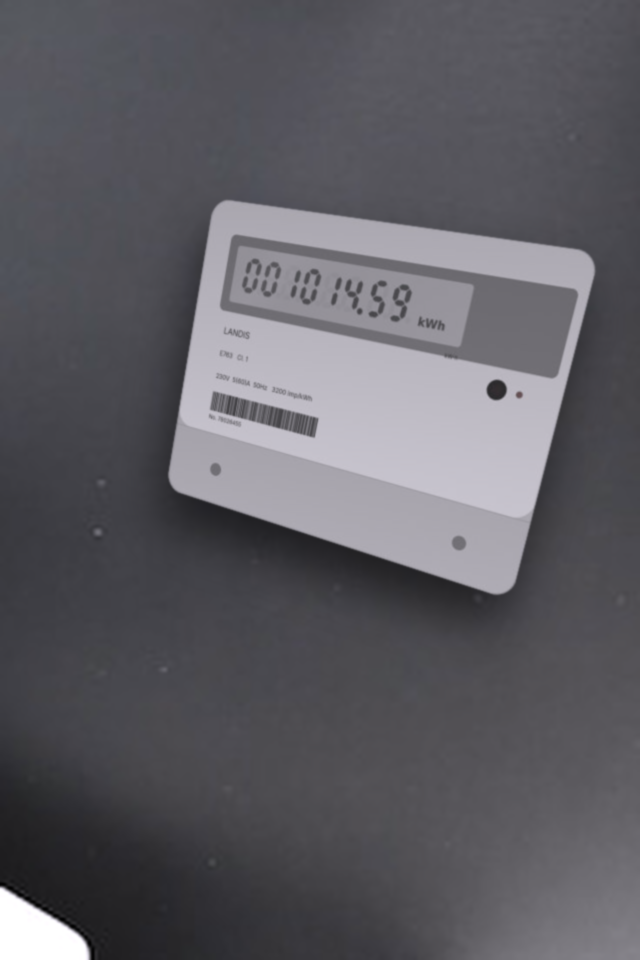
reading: 1014.59; kWh
